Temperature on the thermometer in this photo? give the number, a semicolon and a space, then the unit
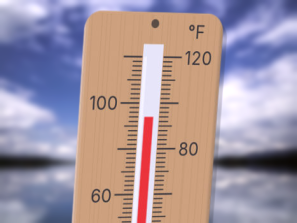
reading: 94; °F
